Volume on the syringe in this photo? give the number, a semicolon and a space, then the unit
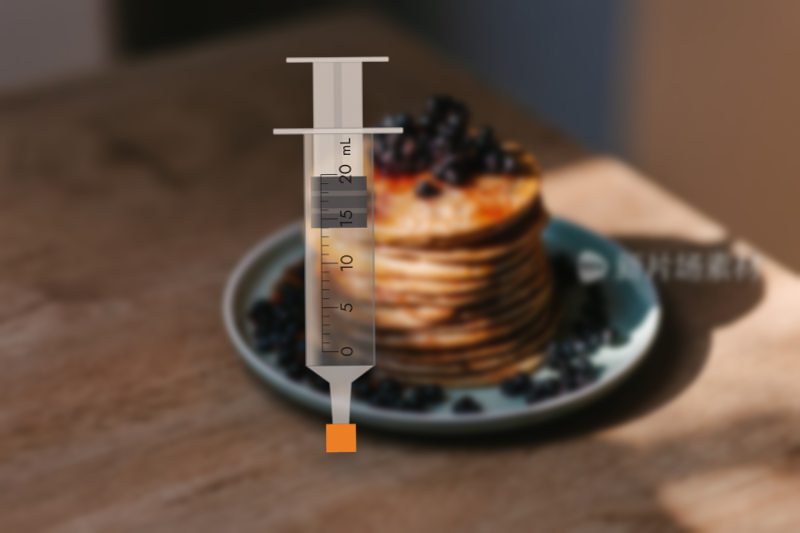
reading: 14; mL
